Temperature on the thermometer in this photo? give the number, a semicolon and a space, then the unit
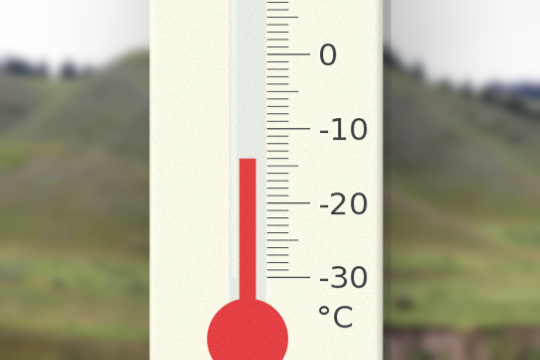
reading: -14; °C
